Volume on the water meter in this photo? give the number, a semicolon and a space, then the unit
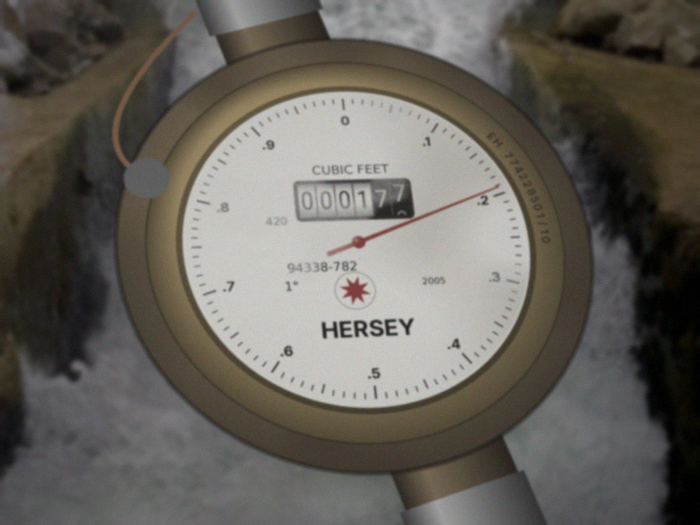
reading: 177.19; ft³
